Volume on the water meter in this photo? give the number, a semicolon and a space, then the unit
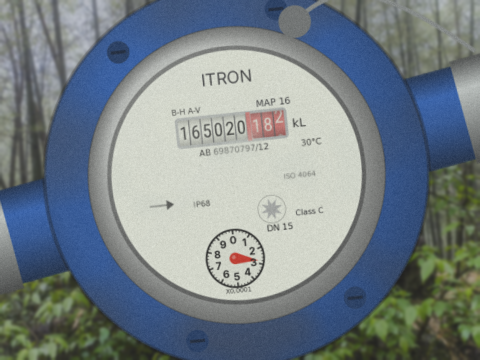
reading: 165020.1822; kL
